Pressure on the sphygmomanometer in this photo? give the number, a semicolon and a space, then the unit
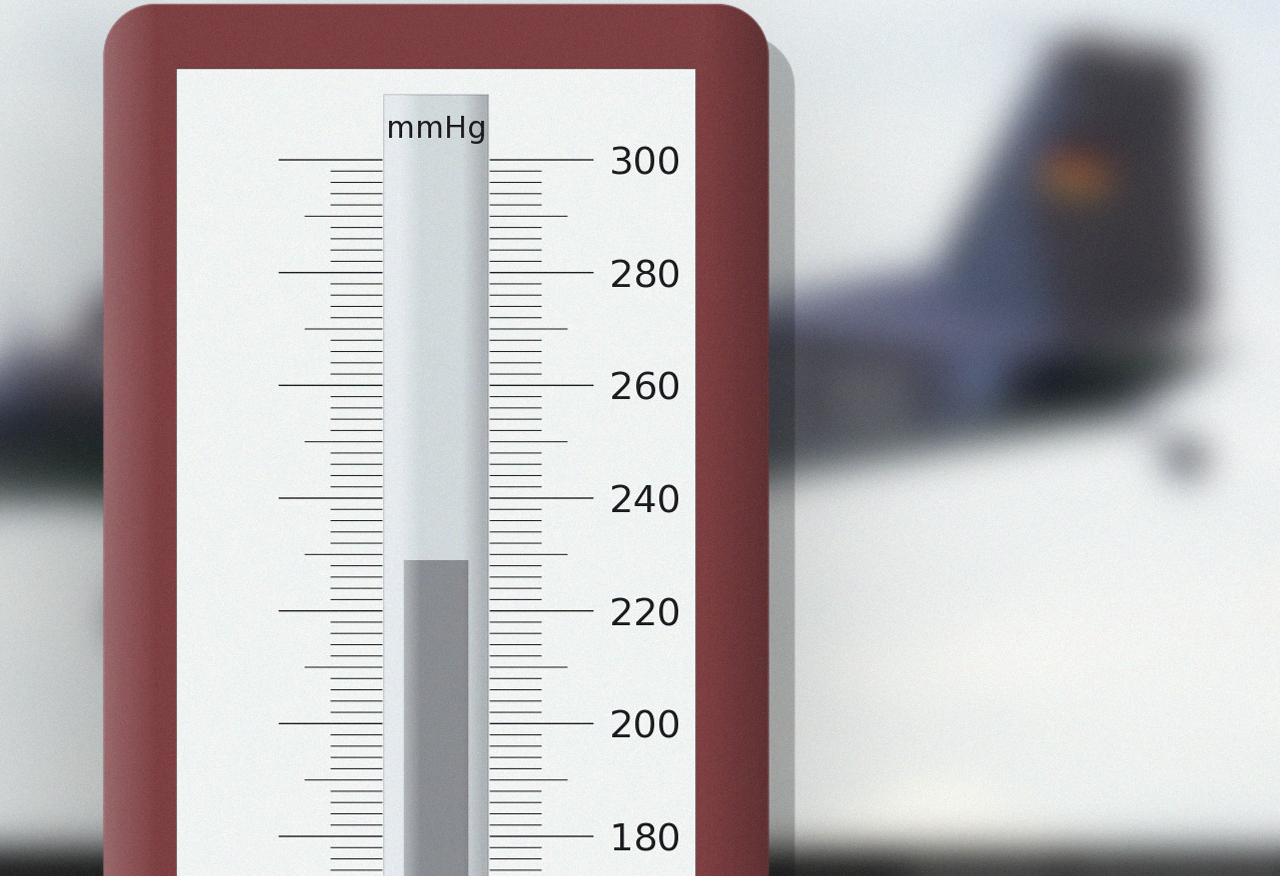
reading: 229; mmHg
